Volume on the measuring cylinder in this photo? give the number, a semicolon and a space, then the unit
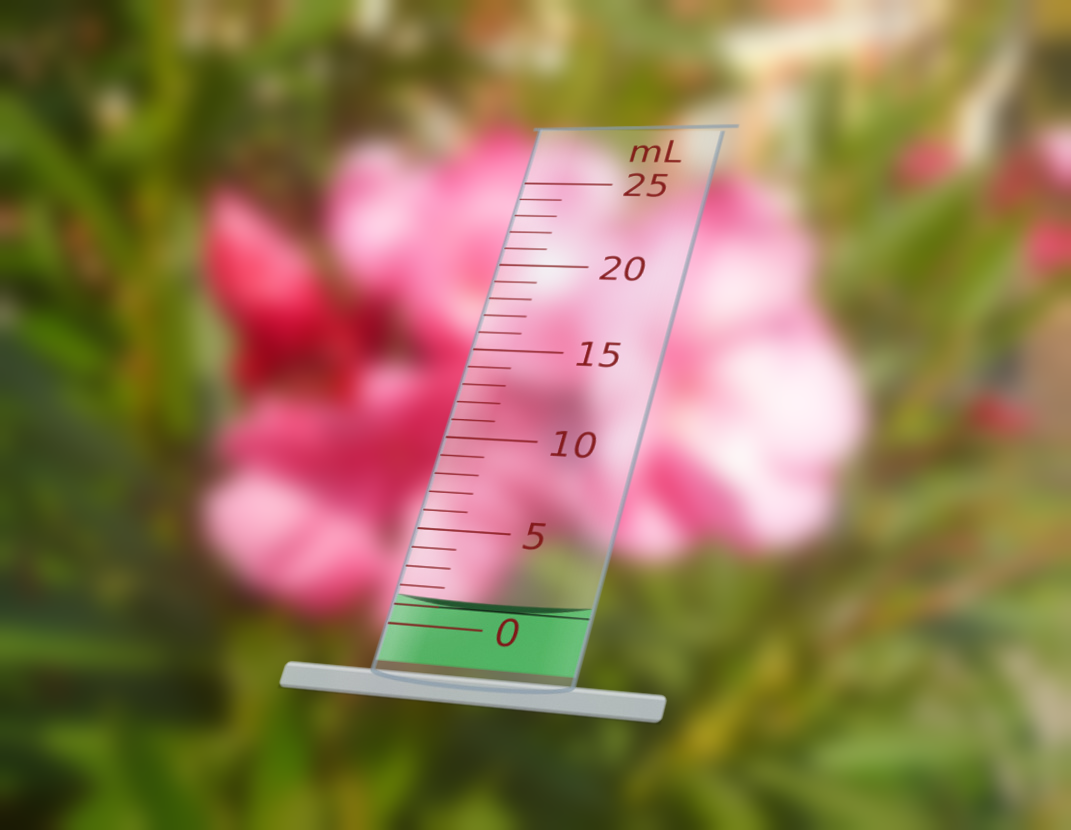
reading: 1; mL
